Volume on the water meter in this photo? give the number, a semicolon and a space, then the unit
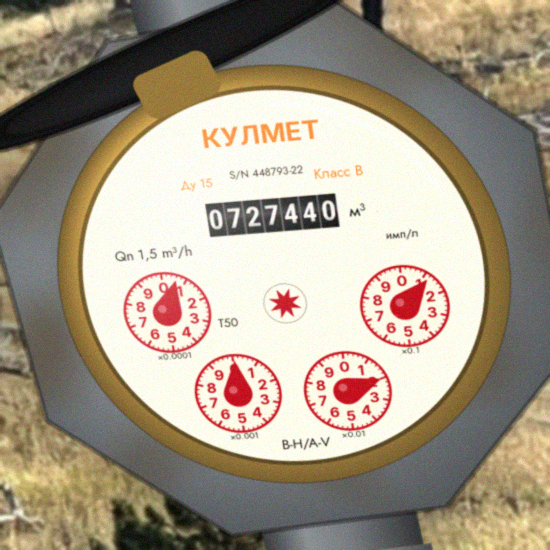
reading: 727440.1200; m³
